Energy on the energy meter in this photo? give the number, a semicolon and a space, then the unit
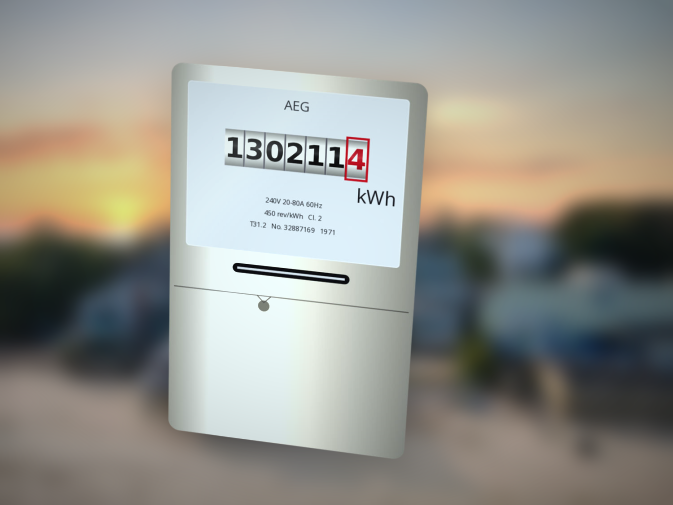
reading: 130211.4; kWh
